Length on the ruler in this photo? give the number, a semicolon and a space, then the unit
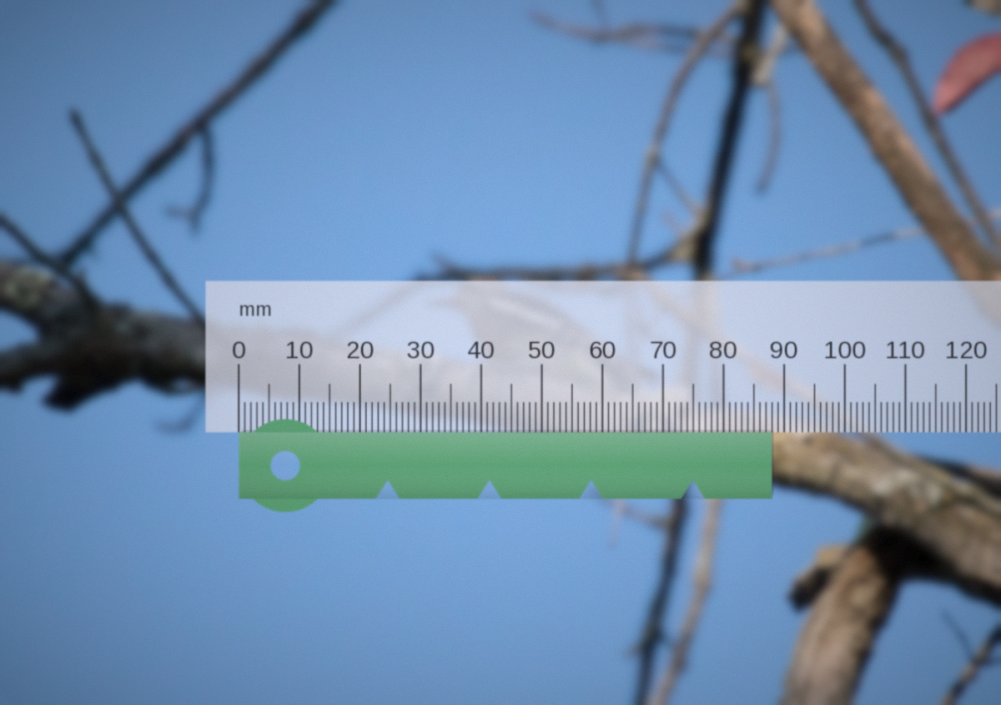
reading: 88; mm
